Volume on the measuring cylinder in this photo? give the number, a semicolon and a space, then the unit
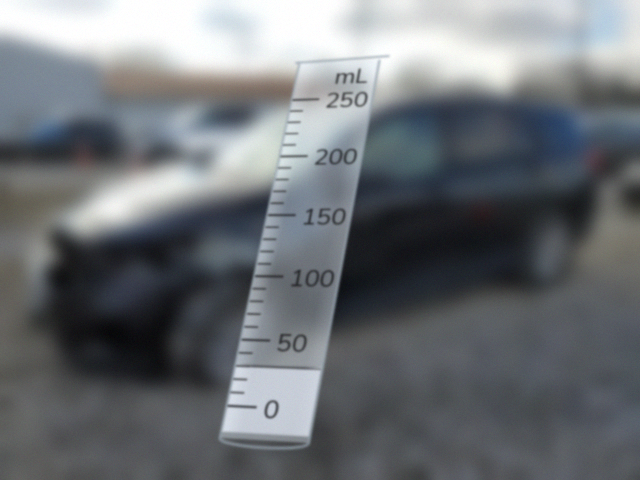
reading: 30; mL
